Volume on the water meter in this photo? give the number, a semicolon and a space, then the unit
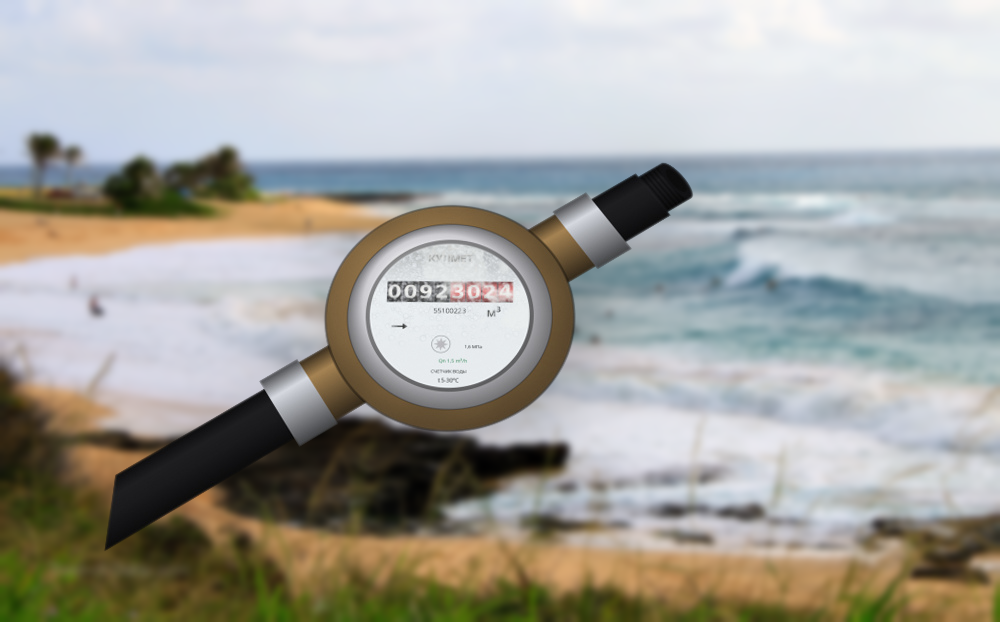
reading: 92.3024; m³
